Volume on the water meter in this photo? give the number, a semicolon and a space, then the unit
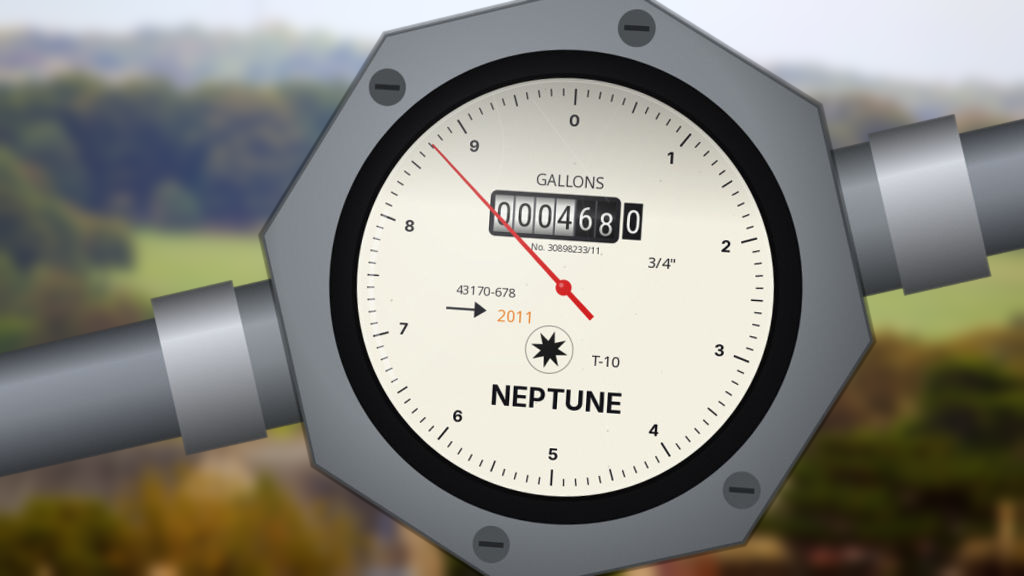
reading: 4678.7; gal
